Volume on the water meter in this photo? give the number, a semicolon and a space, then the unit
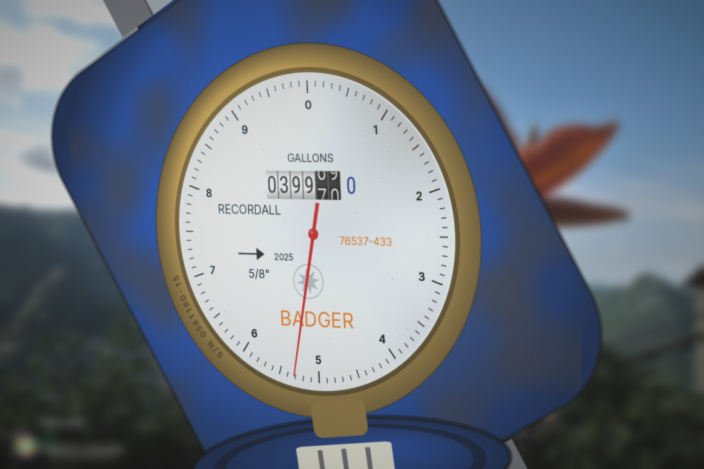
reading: 399695.3; gal
